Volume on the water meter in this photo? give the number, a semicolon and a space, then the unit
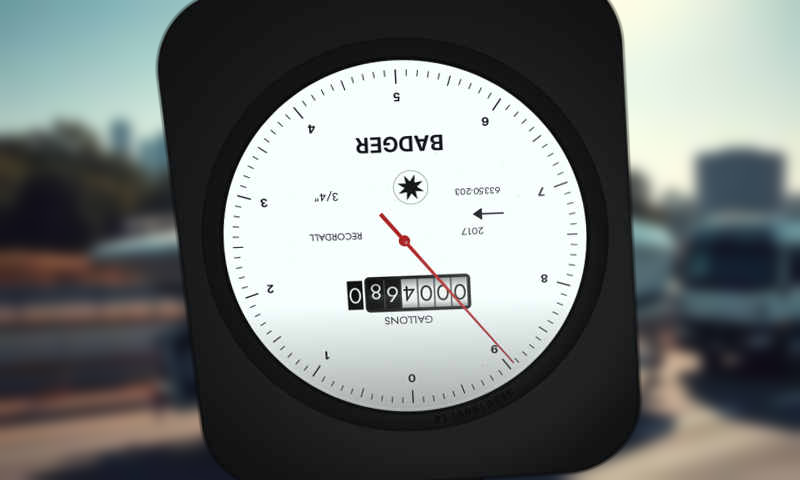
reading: 4678.9; gal
